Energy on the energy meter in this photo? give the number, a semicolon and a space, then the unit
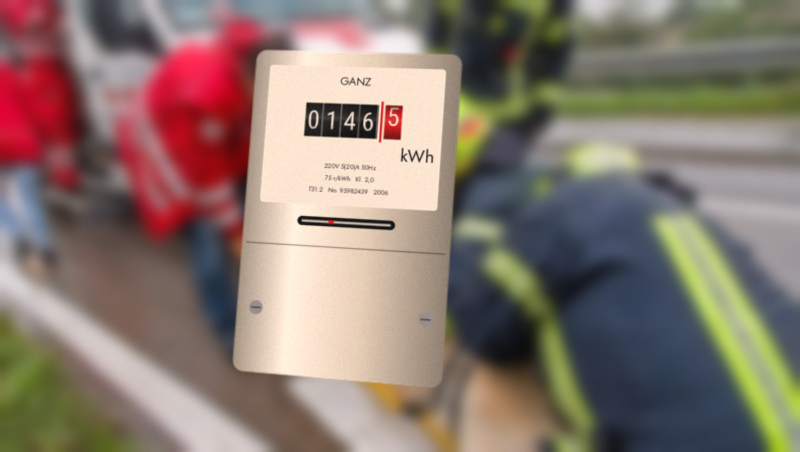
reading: 146.5; kWh
